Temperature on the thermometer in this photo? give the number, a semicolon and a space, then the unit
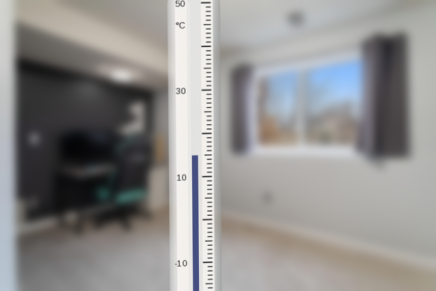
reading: 15; °C
